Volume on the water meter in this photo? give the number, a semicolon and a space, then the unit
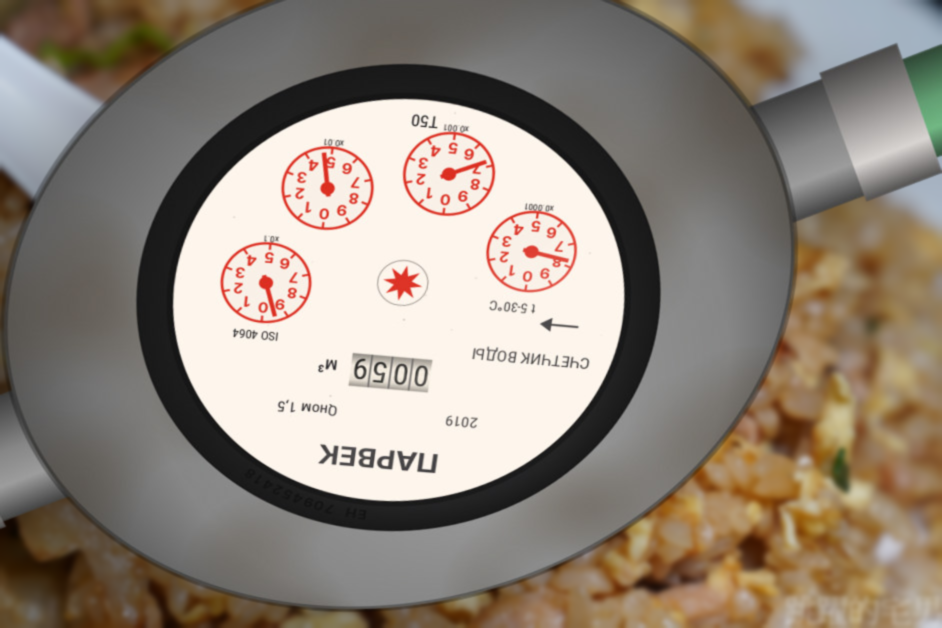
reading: 58.9467; m³
